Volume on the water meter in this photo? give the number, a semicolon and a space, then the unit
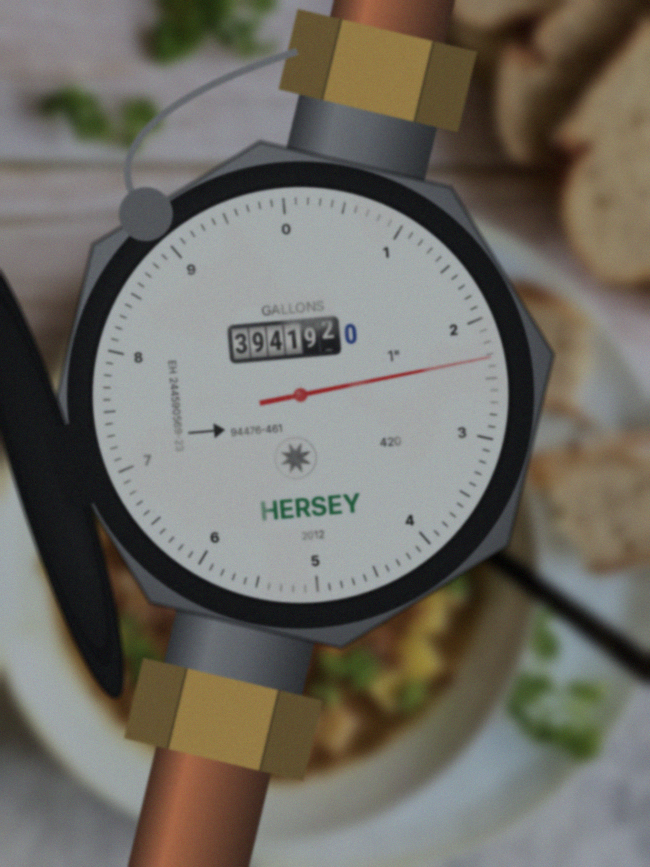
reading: 3941922.3; gal
